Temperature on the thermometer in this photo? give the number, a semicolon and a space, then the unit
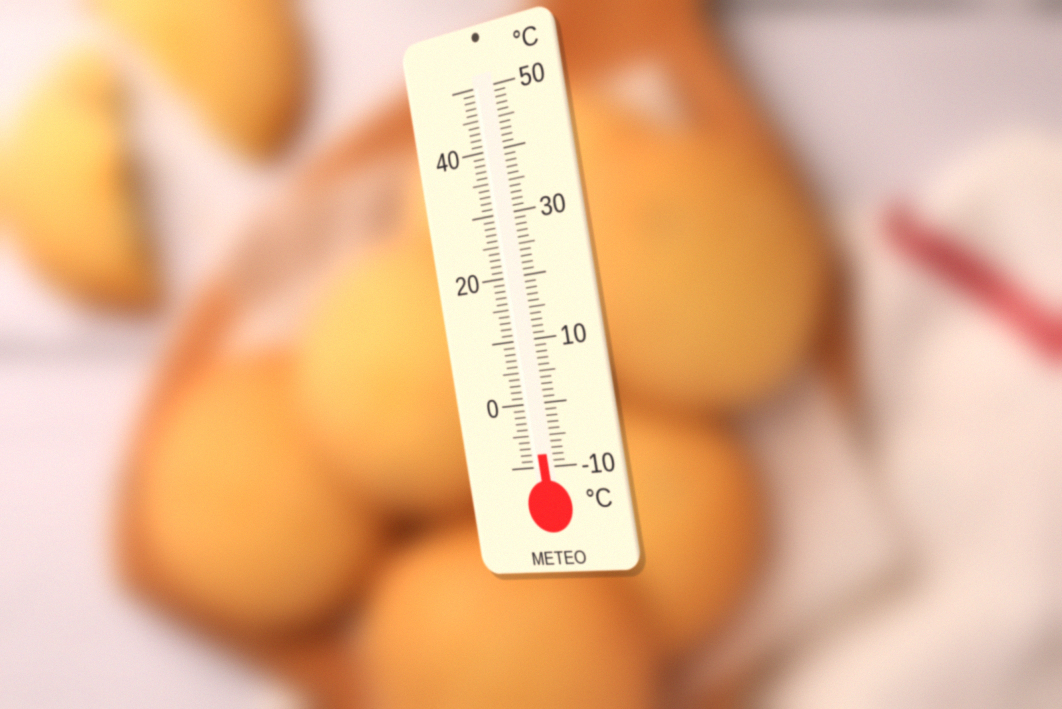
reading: -8; °C
